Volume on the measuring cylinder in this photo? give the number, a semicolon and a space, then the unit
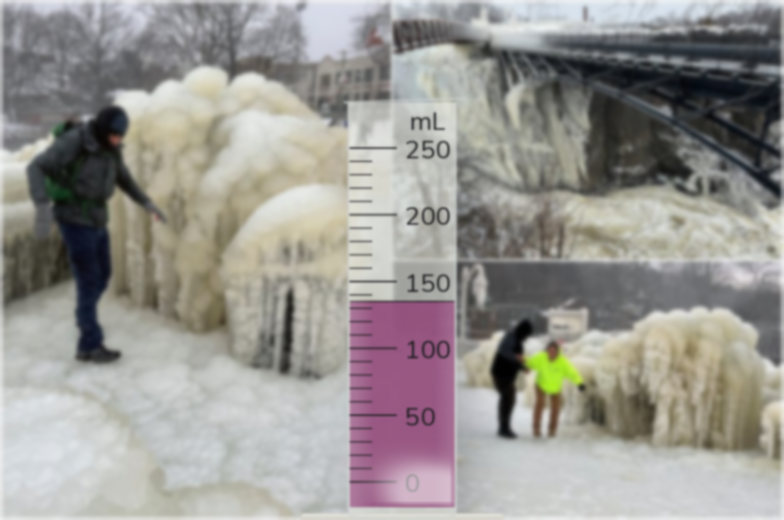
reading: 135; mL
